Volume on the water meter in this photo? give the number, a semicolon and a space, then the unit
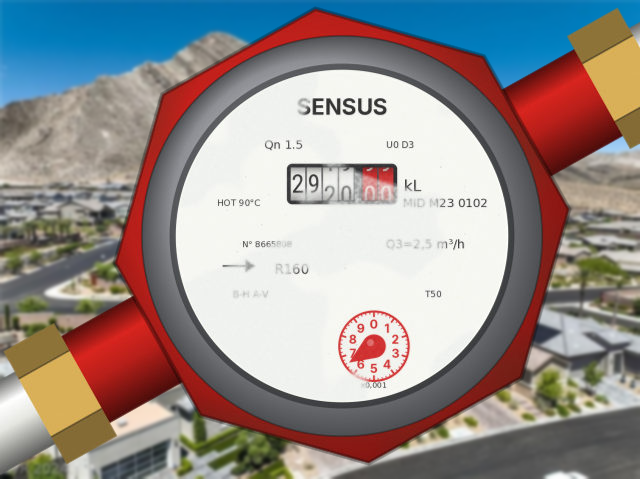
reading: 2919.996; kL
